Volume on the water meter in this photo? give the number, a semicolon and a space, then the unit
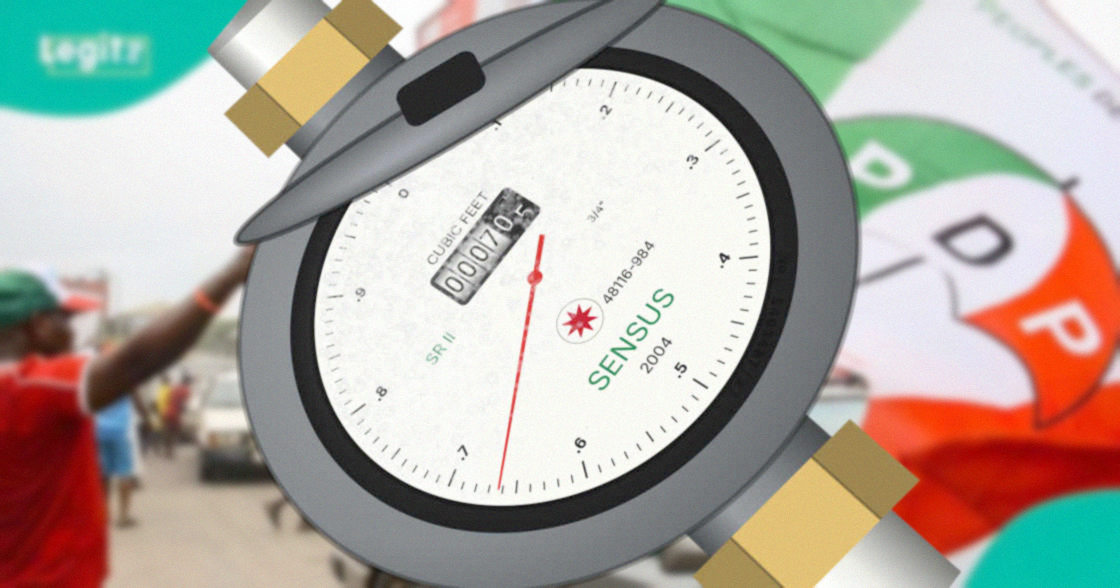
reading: 704.66; ft³
